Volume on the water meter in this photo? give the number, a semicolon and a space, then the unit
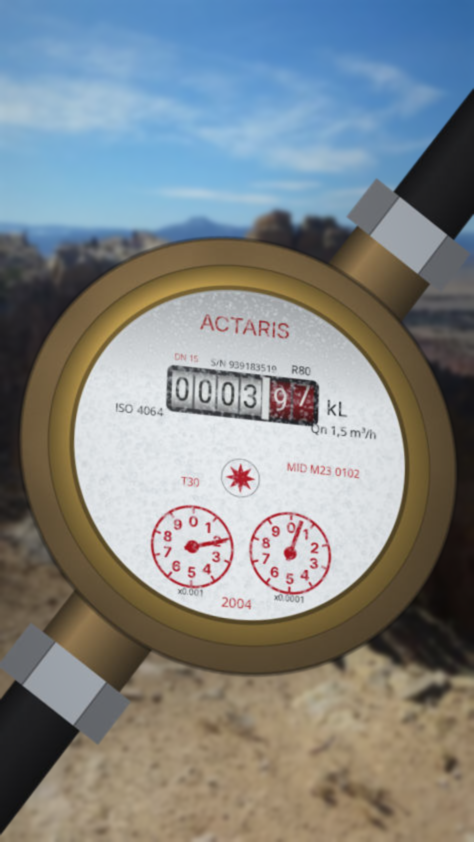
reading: 3.9720; kL
